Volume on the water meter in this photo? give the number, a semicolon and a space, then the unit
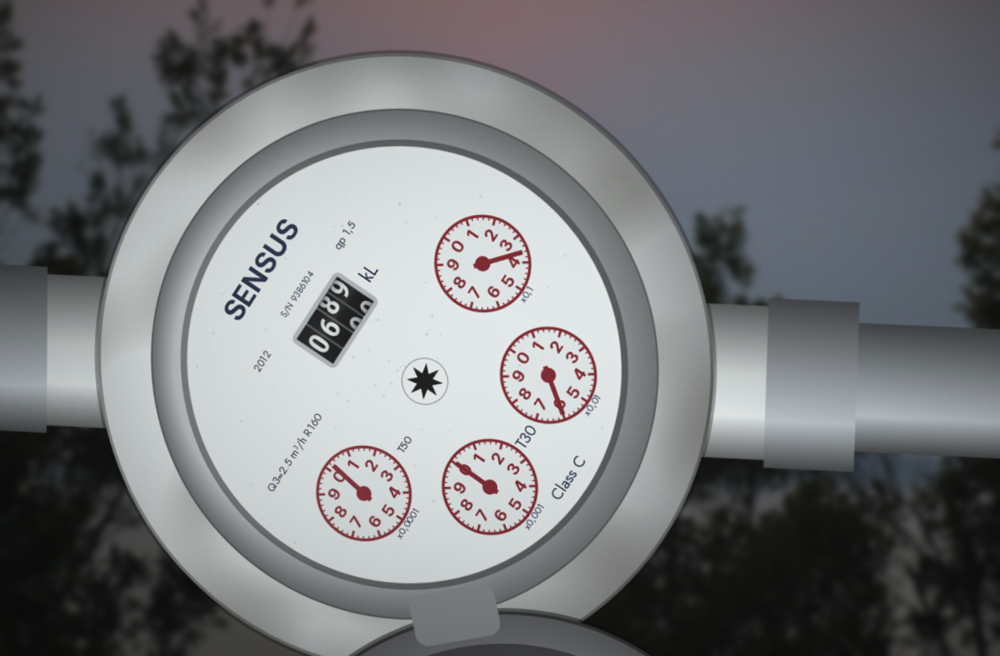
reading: 689.3600; kL
